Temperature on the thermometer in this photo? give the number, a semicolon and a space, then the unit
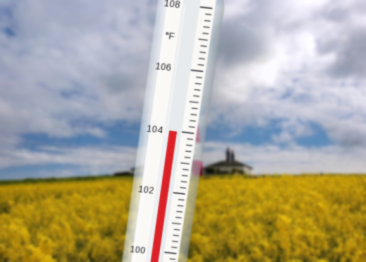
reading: 104; °F
